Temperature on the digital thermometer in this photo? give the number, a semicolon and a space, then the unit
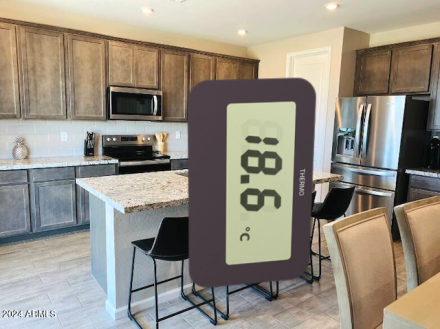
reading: 18.6; °C
